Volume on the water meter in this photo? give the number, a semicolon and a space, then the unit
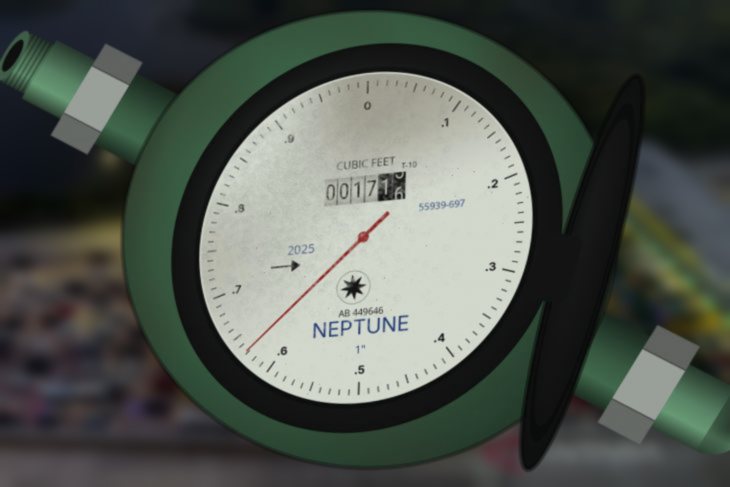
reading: 1715.63; ft³
